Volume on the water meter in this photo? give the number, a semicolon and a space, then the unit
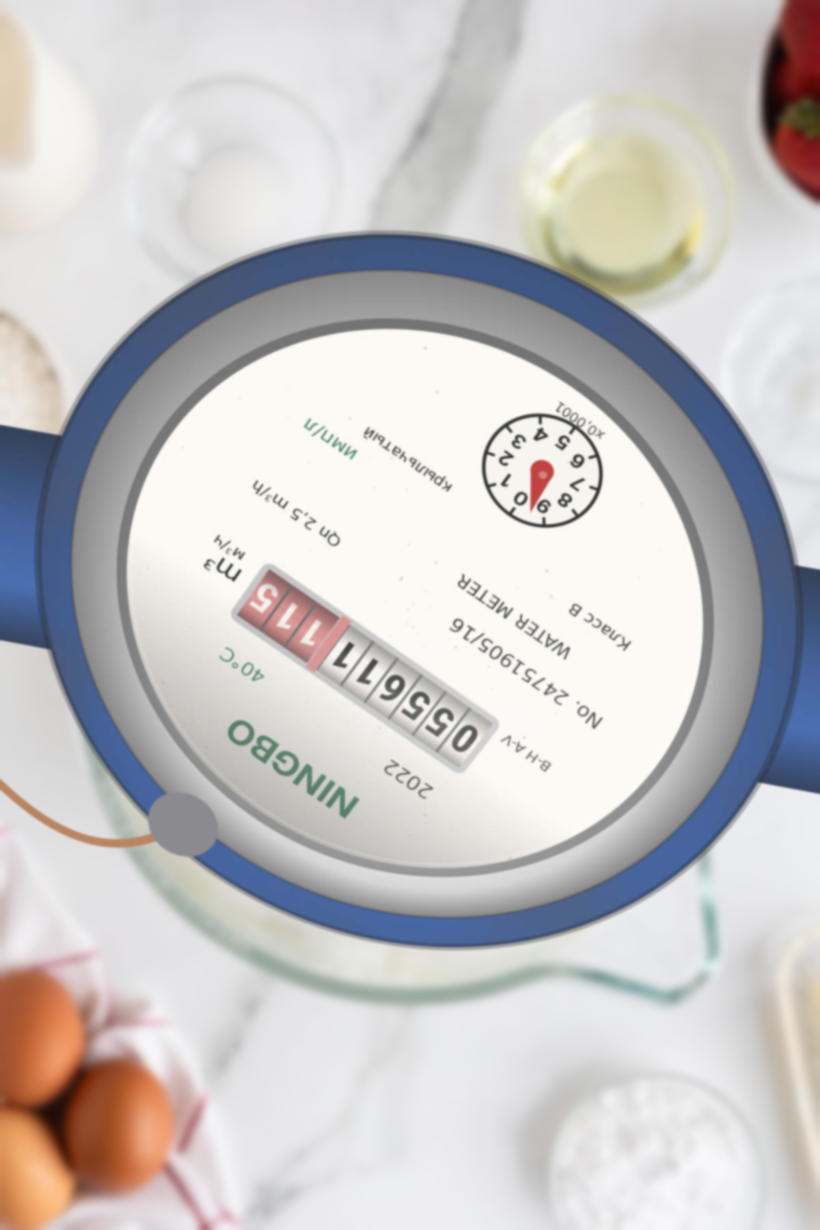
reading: 55611.1149; m³
